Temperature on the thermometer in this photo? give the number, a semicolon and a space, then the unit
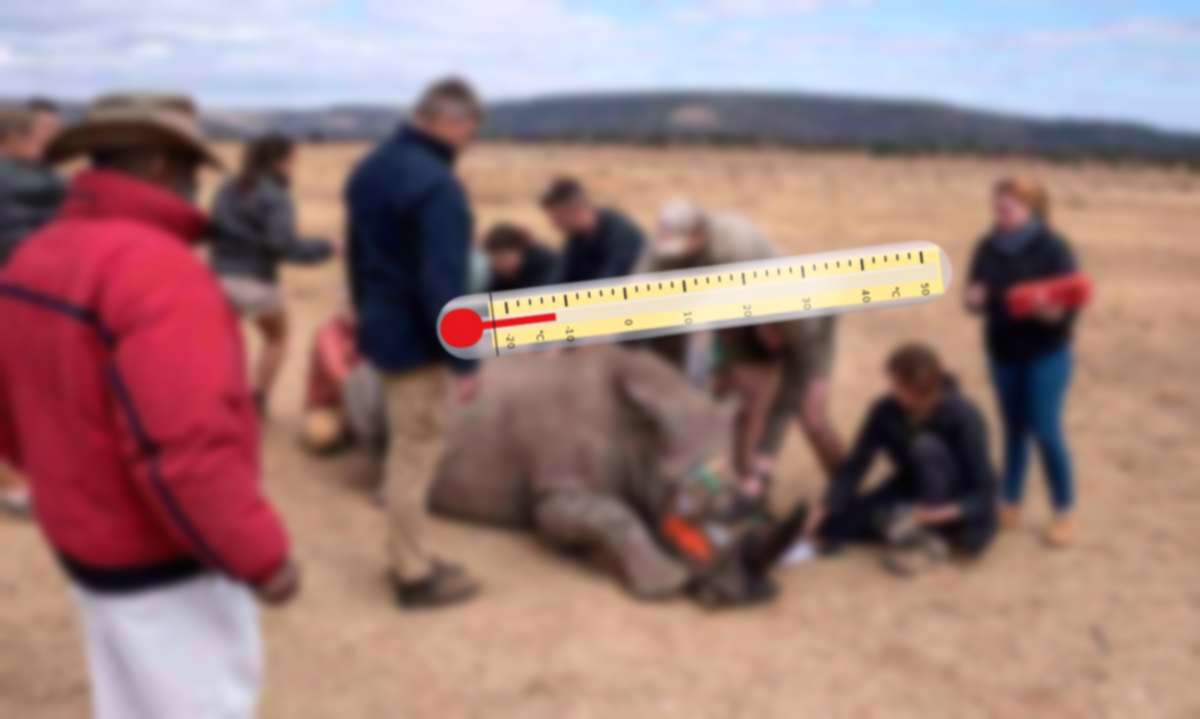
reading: -12; °C
